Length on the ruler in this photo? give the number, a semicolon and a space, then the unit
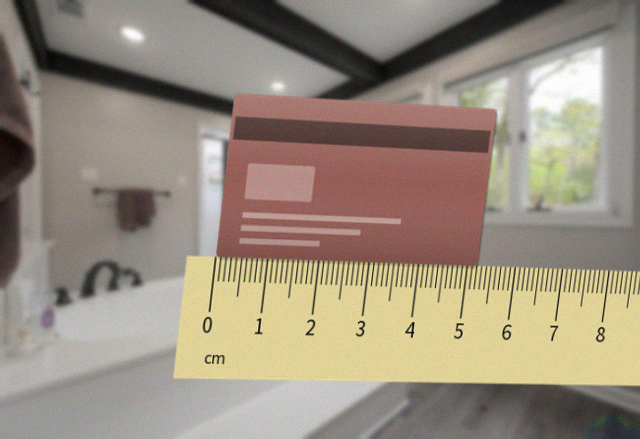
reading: 5.2; cm
